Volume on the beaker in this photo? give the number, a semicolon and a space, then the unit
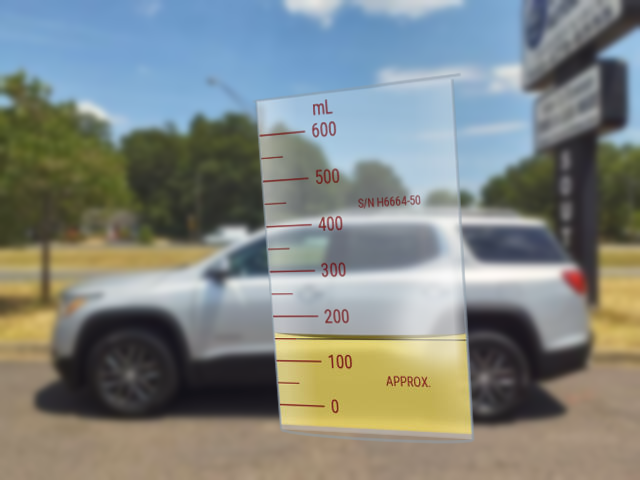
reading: 150; mL
